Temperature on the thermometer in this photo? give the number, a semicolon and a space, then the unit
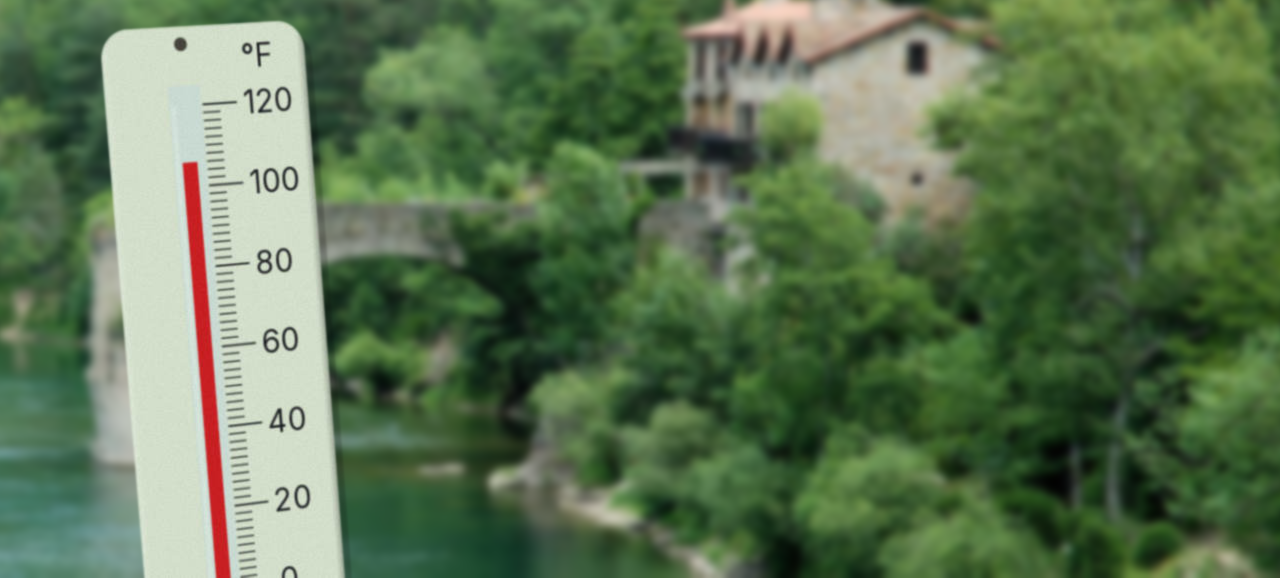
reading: 106; °F
